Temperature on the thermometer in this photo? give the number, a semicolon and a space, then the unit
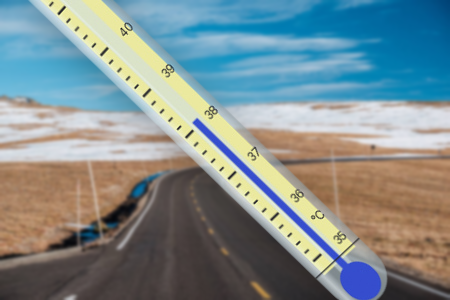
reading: 38.1; °C
